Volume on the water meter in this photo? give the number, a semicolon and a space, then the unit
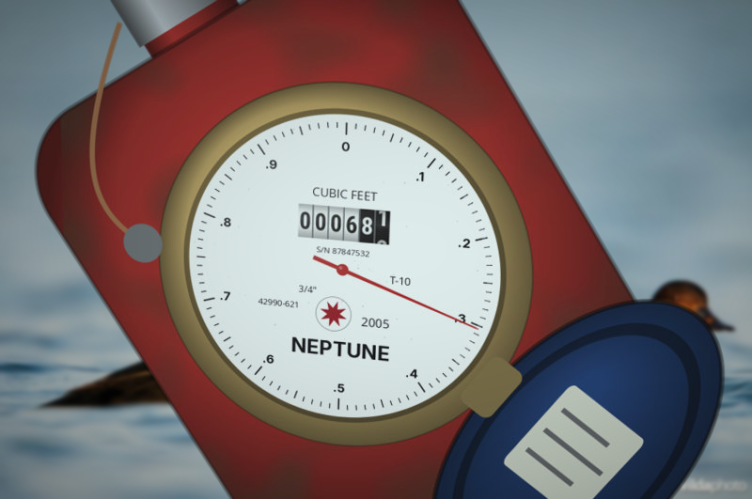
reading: 681.30; ft³
